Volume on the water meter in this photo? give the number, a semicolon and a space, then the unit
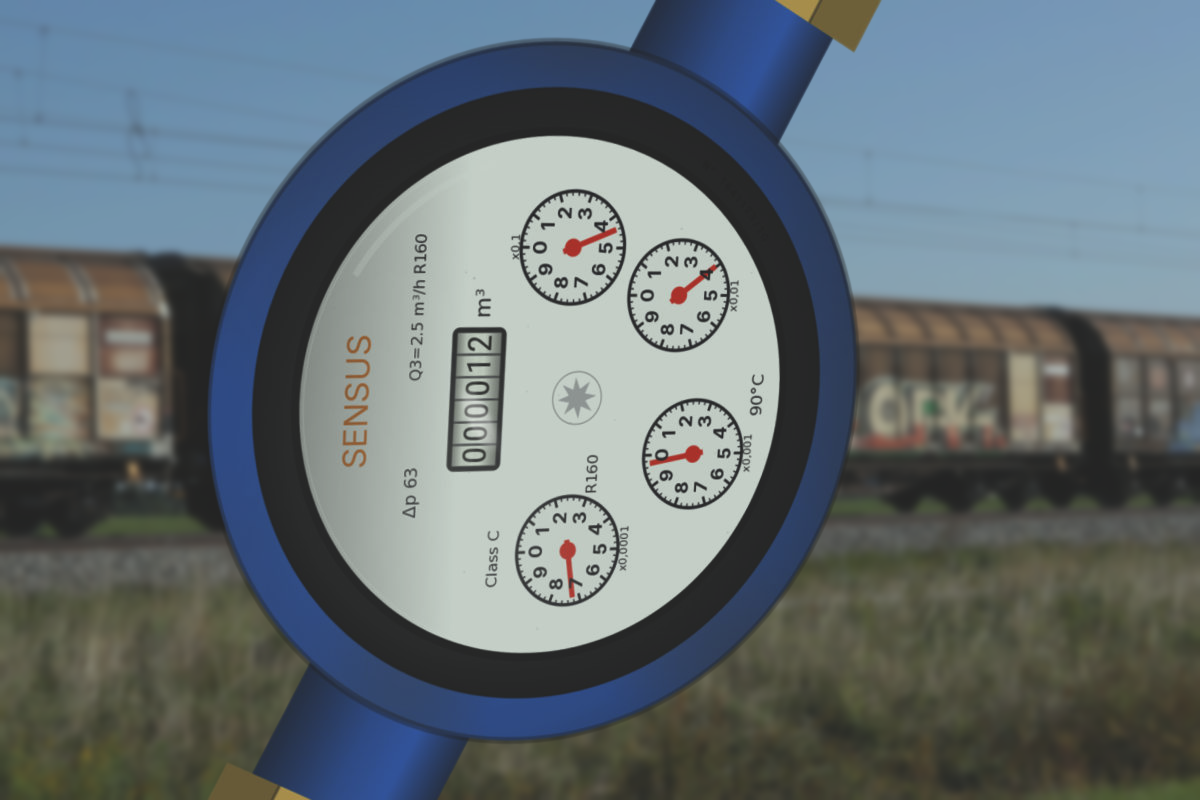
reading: 12.4397; m³
